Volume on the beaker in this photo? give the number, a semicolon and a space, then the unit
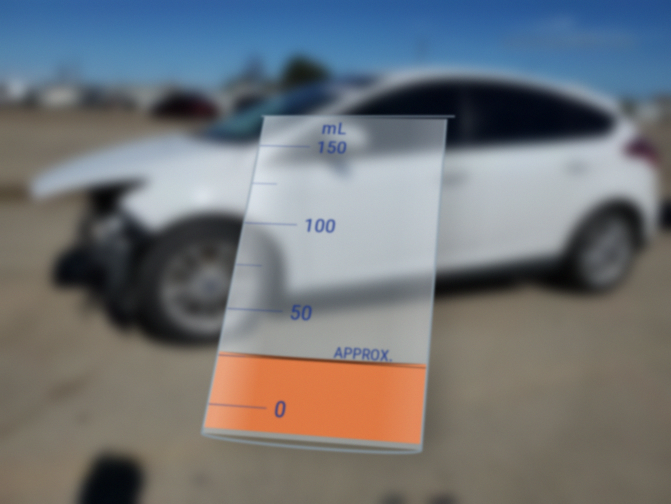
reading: 25; mL
